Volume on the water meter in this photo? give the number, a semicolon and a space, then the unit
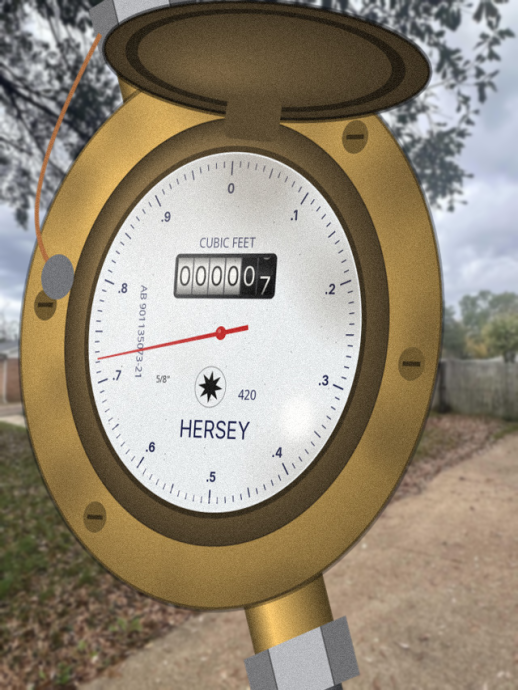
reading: 6.72; ft³
